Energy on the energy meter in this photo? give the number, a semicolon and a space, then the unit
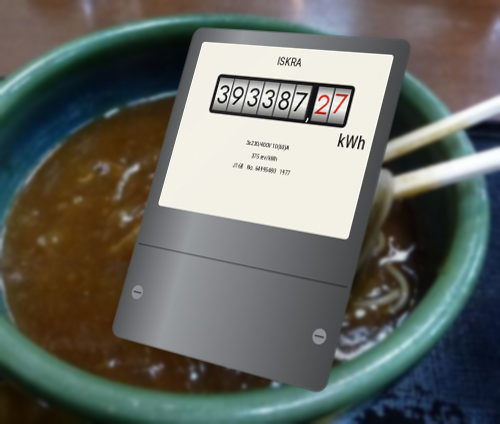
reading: 393387.27; kWh
